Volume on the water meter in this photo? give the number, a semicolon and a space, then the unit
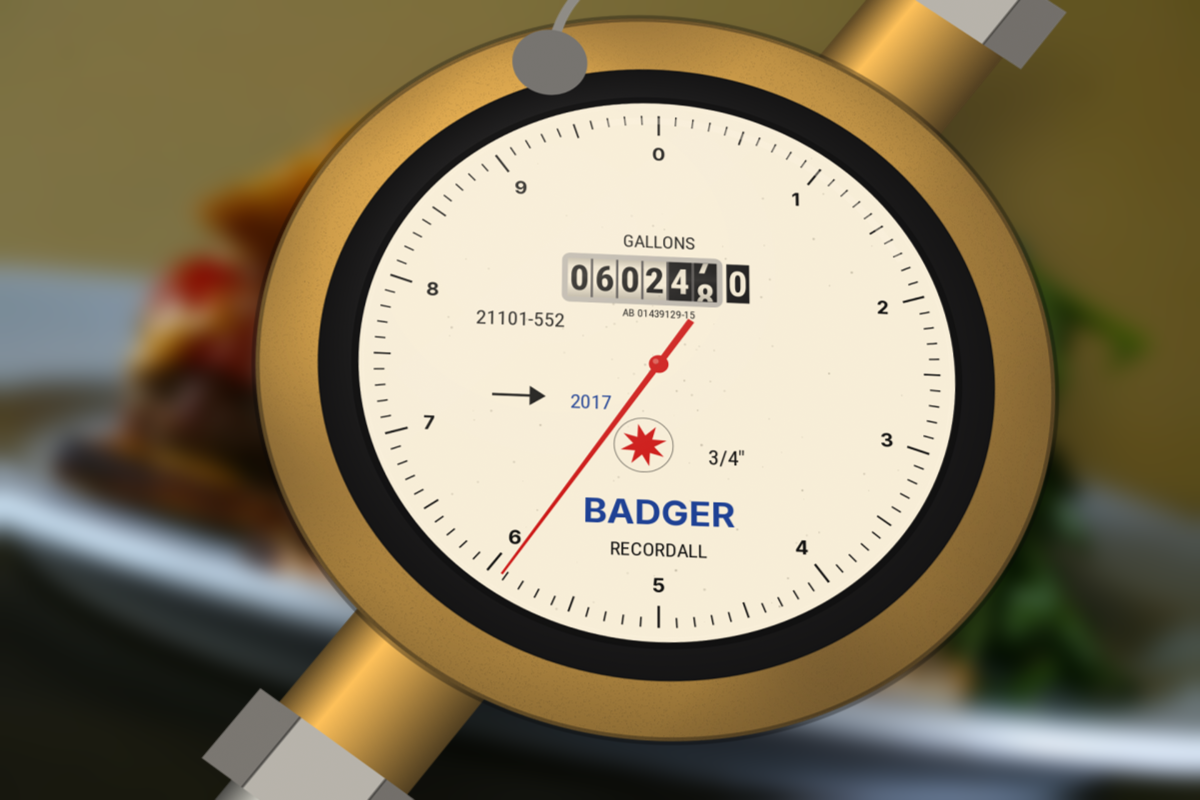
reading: 602475.9; gal
